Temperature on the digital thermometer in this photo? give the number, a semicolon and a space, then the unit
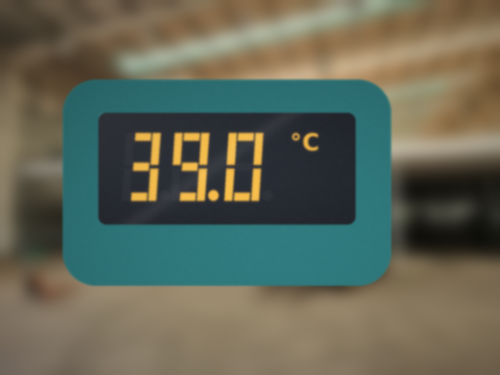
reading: 39.0; °C
